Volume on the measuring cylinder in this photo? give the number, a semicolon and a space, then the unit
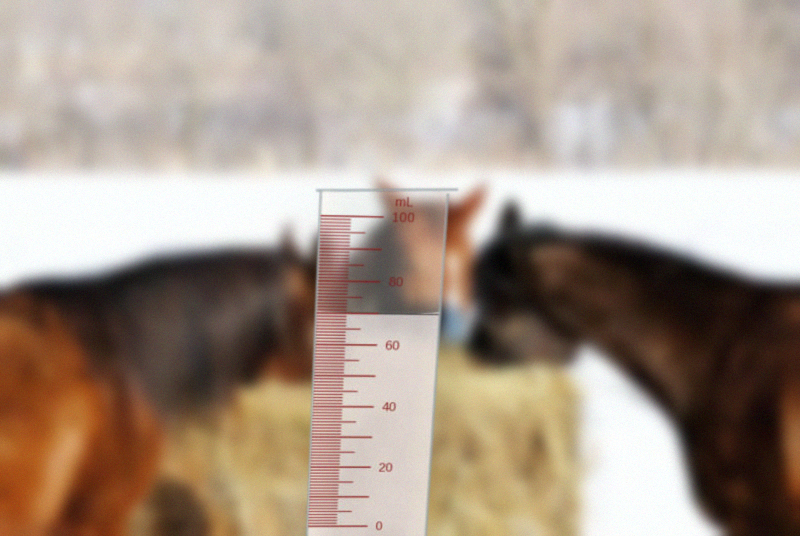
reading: 70; mL
